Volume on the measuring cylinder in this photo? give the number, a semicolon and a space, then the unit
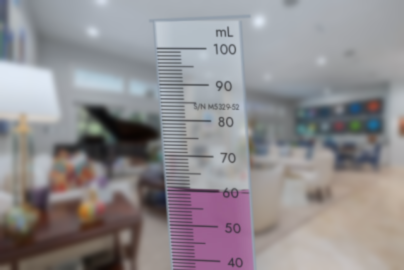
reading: 60; mL
